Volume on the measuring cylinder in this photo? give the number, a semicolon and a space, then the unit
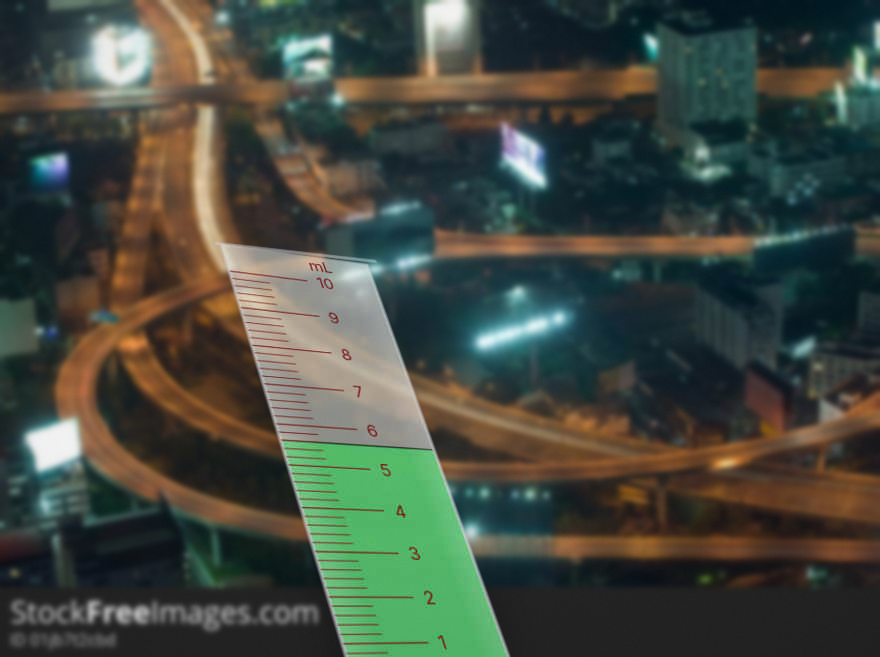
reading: 5.6; mL
